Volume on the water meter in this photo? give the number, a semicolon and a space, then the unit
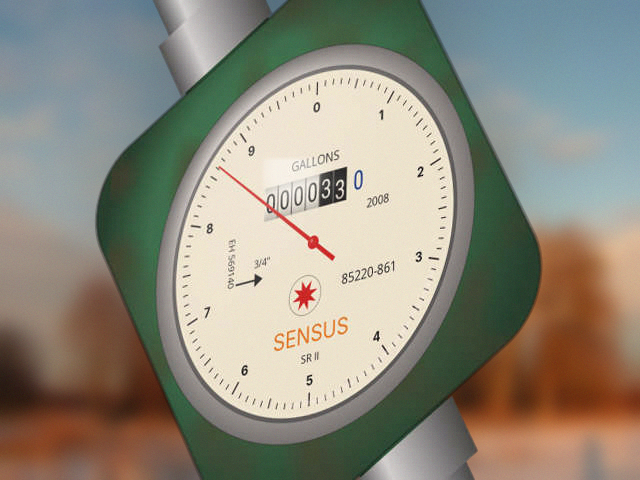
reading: 328.6; gal
